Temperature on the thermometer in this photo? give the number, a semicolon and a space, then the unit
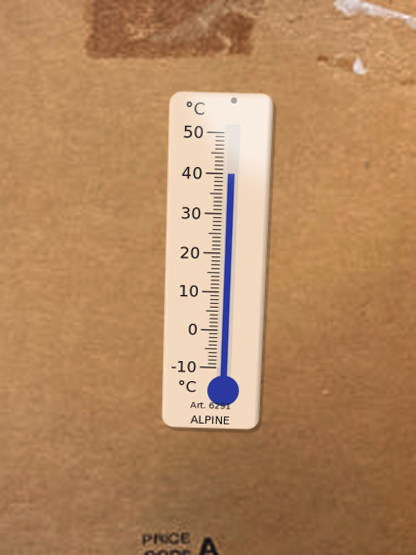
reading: 40; °C
